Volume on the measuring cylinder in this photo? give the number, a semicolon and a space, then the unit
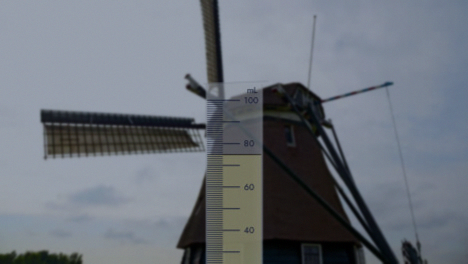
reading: 75; mL
